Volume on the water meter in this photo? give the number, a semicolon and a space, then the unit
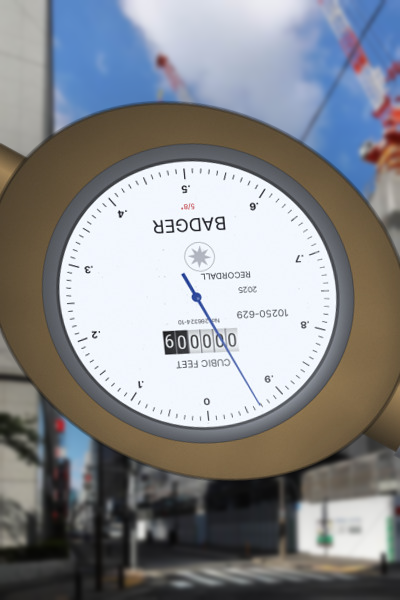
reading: 8.93; ft³
